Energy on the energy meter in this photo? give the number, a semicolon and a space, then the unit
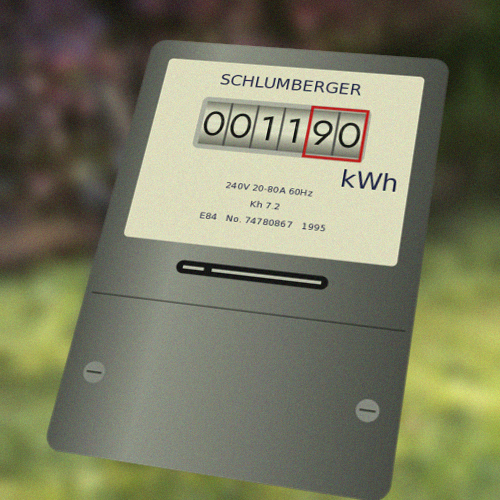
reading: 11.90; kWh
